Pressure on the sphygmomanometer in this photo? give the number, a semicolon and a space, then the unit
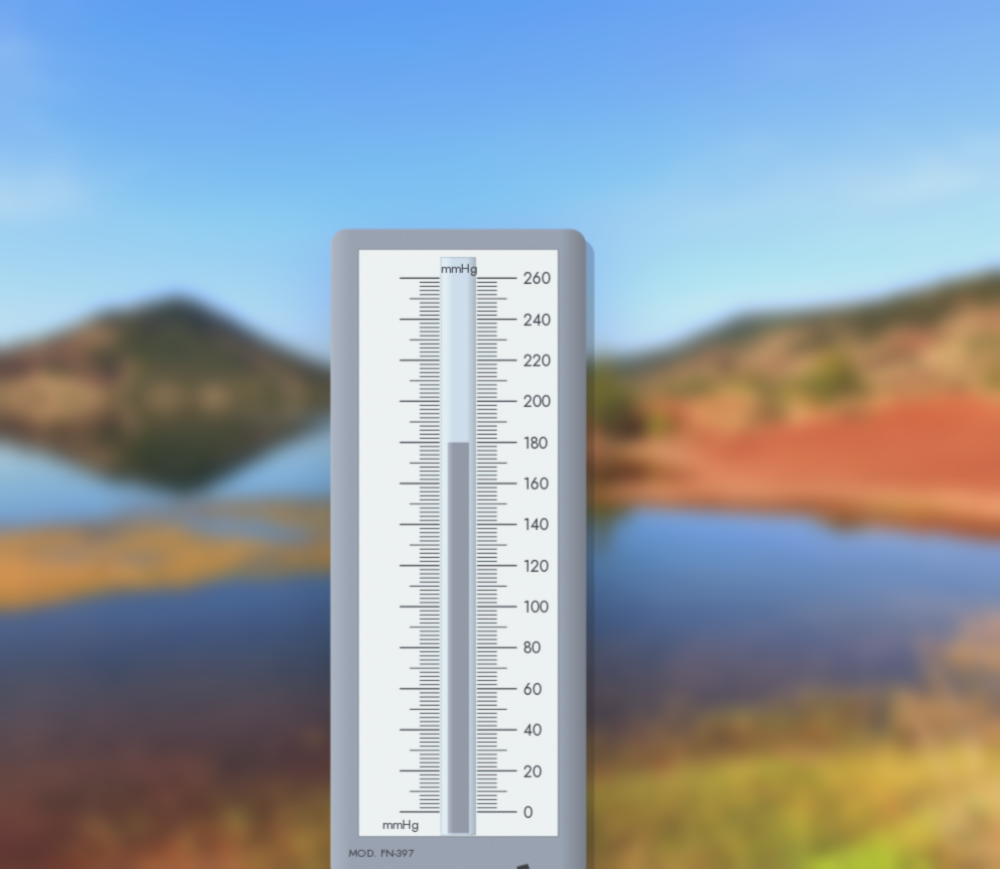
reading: 180; mmHg
